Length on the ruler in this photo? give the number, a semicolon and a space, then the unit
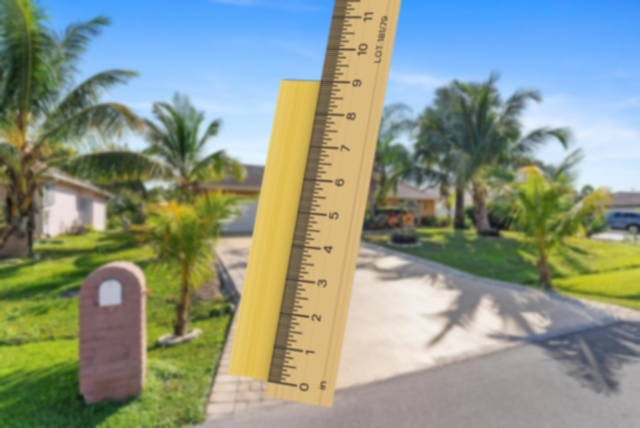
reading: 9; in
